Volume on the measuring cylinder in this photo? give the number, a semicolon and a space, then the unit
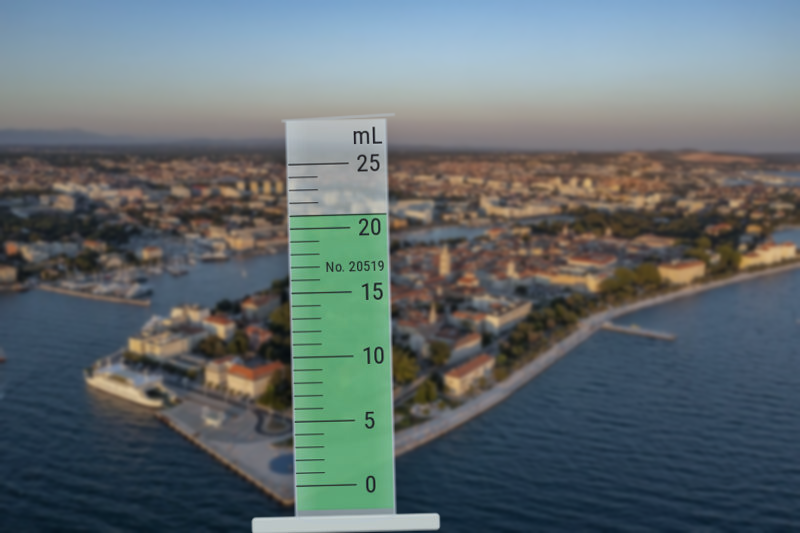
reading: 21; mL
